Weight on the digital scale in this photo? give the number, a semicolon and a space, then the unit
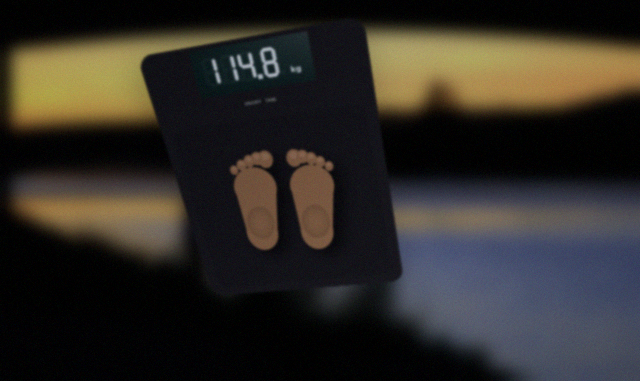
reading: 114.8; kg
